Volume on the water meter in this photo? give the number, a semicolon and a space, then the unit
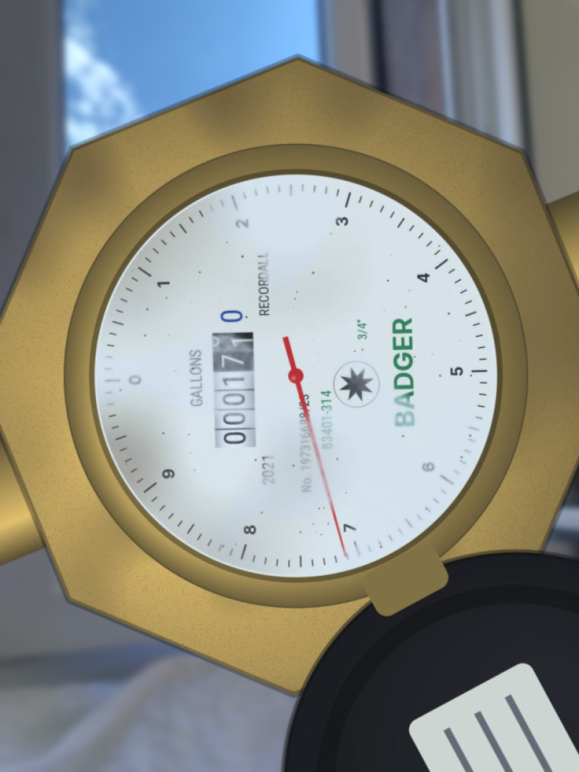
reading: 1707.1; gal
